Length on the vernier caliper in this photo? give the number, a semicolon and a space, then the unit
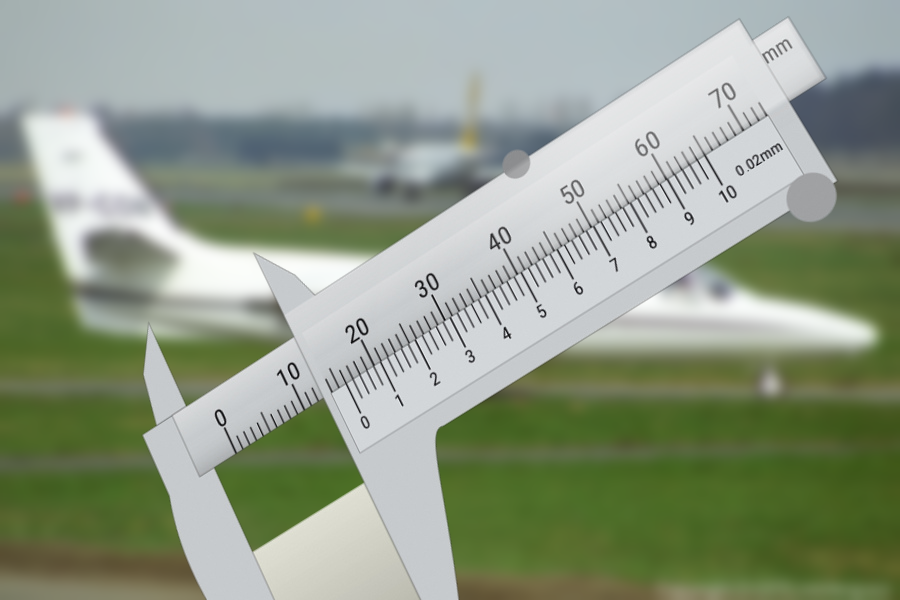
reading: 16.0; mm
